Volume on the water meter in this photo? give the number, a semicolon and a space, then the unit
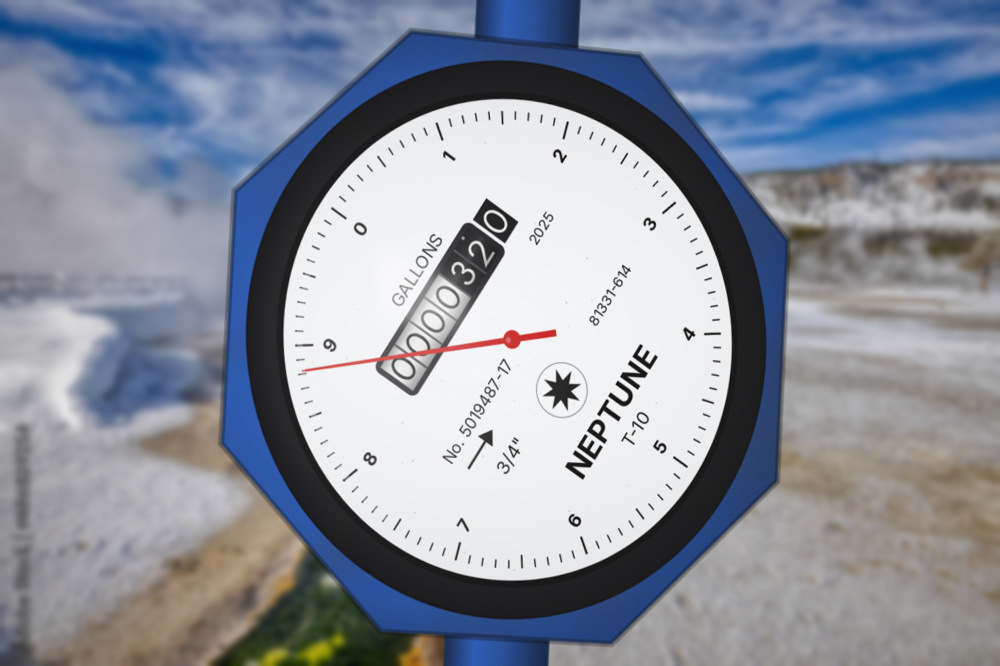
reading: 318.8; gal
